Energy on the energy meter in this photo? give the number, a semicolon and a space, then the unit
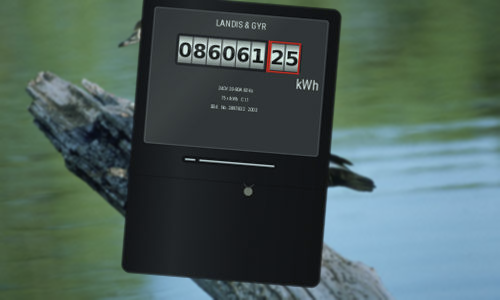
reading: 86061.25; kWh
